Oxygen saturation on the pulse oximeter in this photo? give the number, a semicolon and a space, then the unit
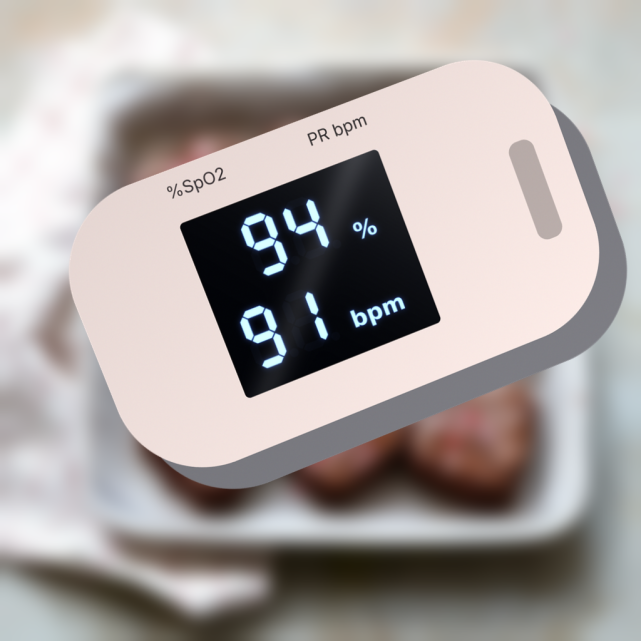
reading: 94; %
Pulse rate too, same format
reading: 91; bpm
